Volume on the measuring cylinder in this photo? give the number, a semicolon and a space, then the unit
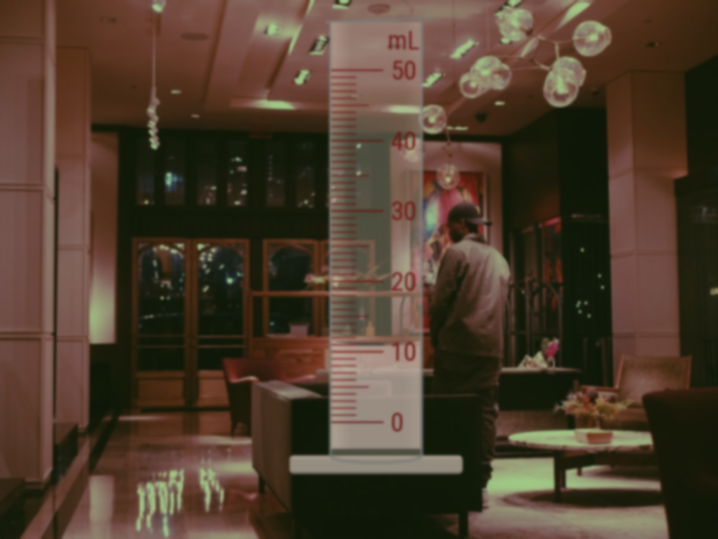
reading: 11; mL
